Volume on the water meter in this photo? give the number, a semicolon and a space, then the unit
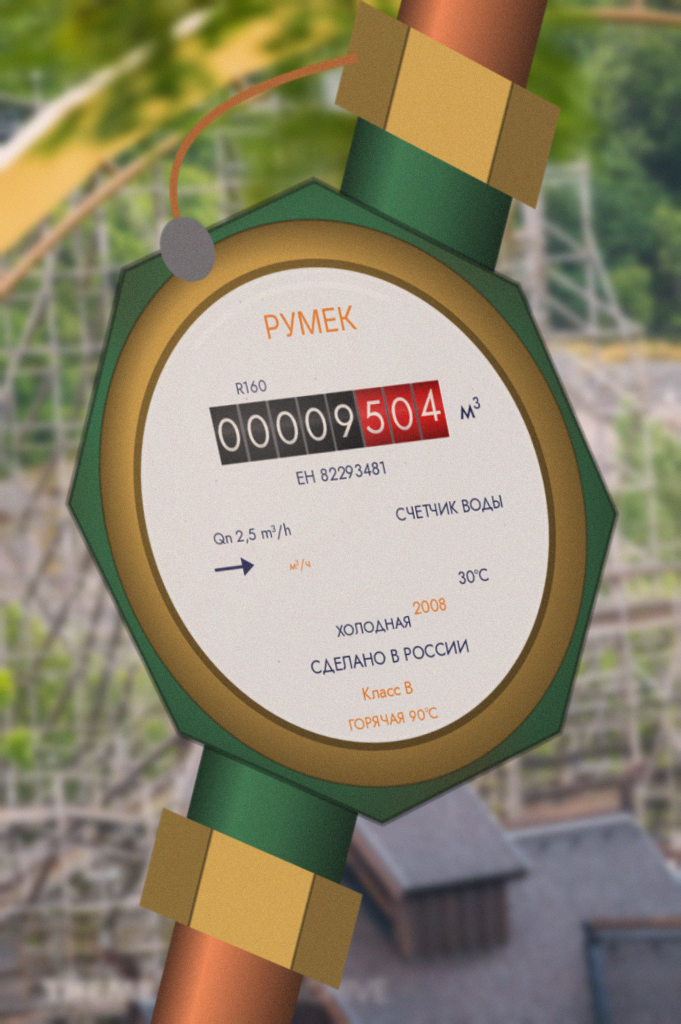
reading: 9.504; m³
